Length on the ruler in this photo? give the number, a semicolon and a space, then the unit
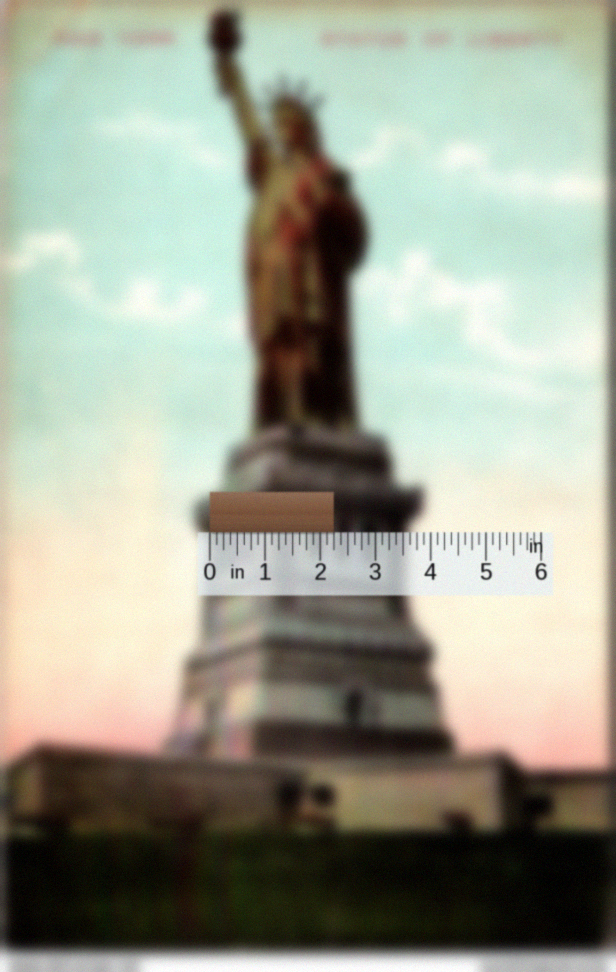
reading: 2.25; in
